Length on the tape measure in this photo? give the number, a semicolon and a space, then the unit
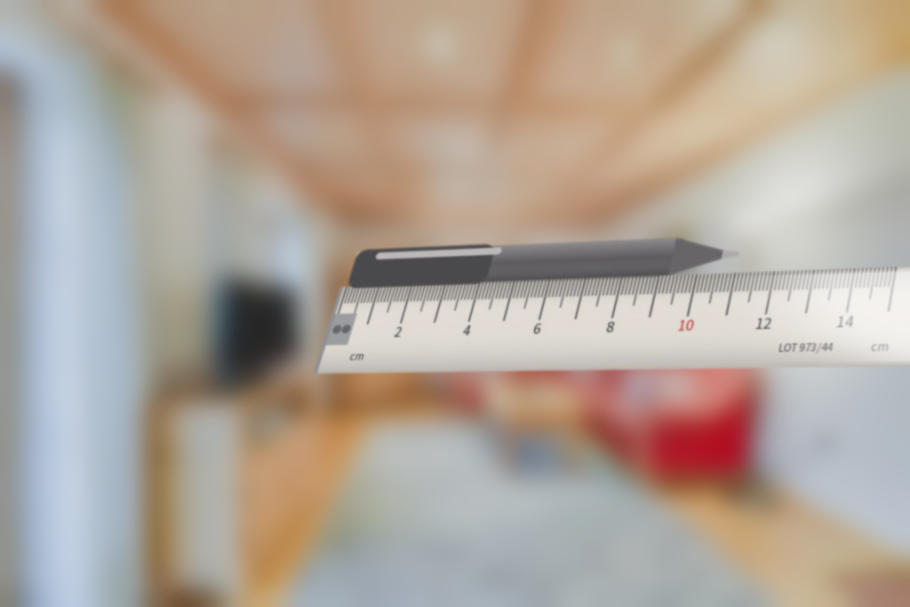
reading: 11; cm
